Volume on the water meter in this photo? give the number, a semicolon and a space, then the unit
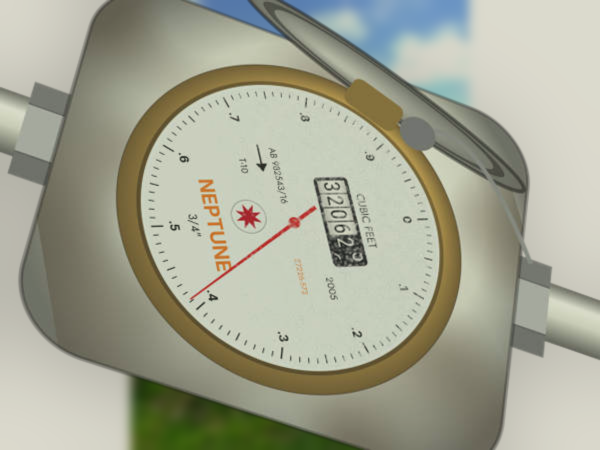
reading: 320625.41; ft³
